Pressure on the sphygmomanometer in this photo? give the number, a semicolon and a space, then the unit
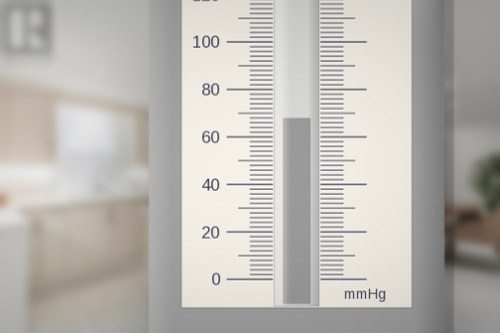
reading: 68; mmHg
